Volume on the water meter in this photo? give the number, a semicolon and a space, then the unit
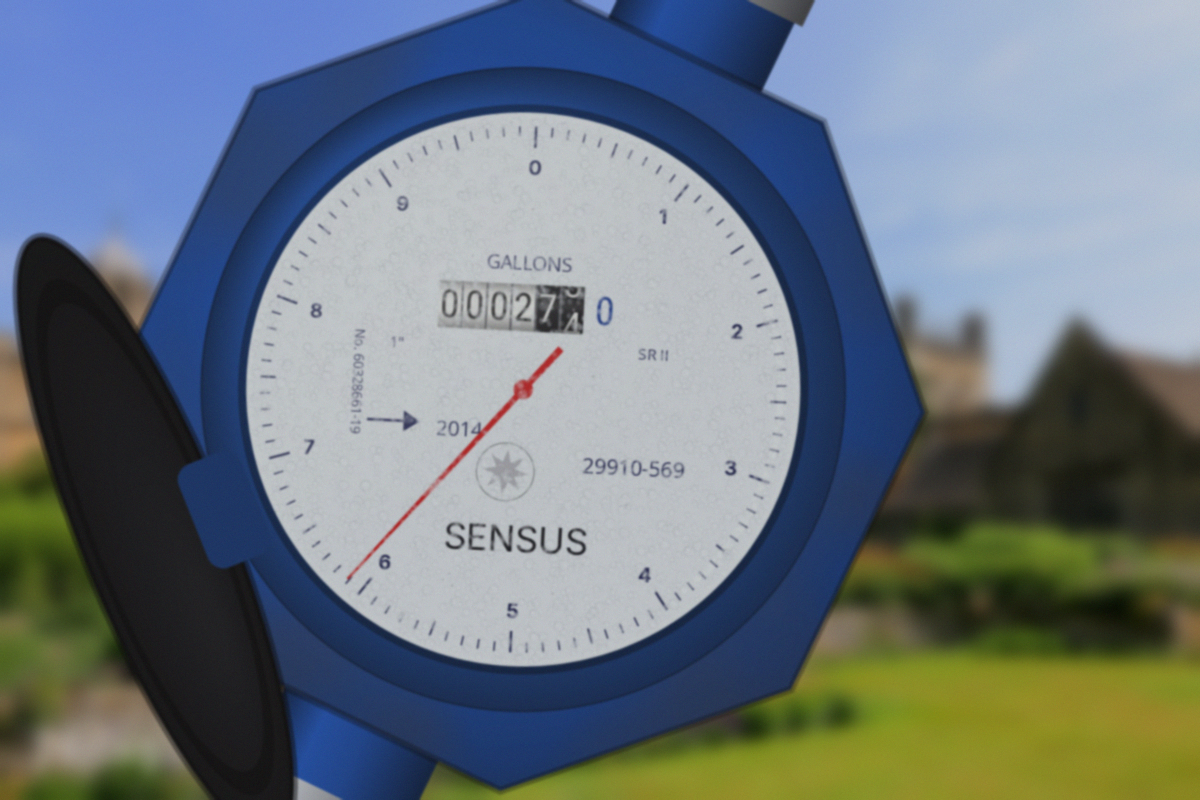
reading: 2736.1; gal
